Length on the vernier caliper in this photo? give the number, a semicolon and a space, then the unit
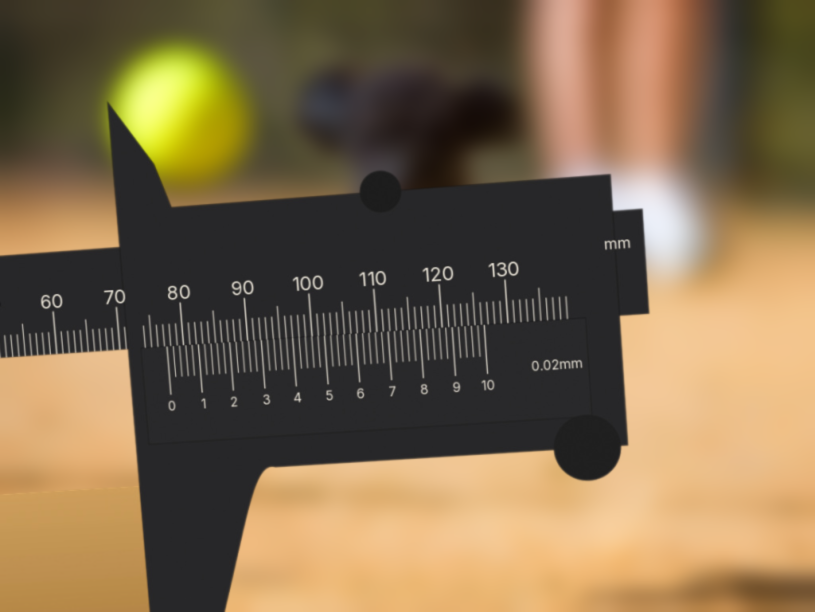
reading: 77.4; mm
